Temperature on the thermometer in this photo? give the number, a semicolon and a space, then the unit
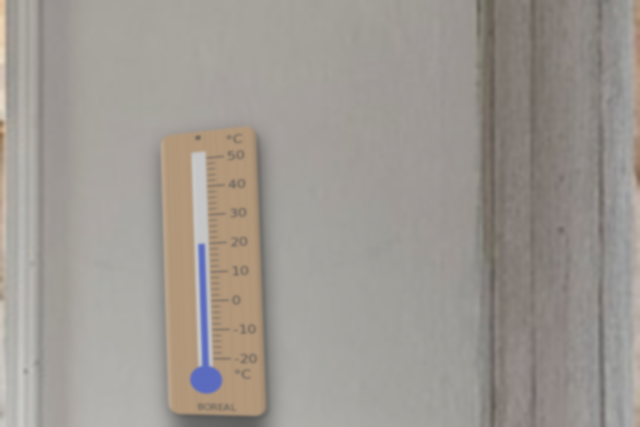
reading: 20; °C
